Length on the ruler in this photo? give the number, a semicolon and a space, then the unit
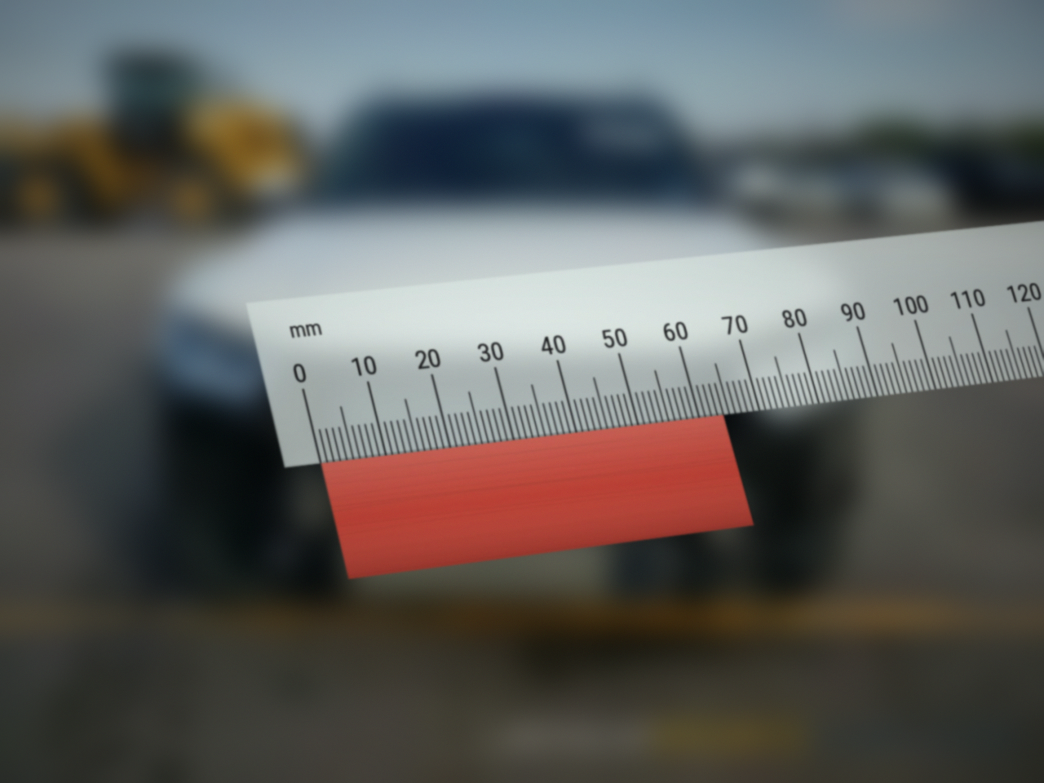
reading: 64; mm
